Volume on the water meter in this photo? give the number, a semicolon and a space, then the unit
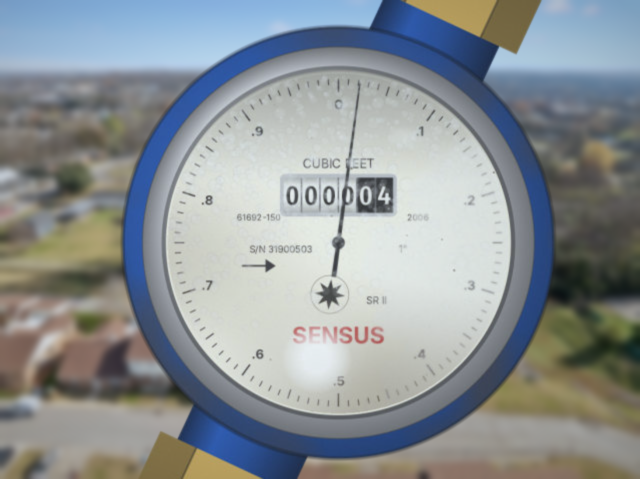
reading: 4.02; ft³
